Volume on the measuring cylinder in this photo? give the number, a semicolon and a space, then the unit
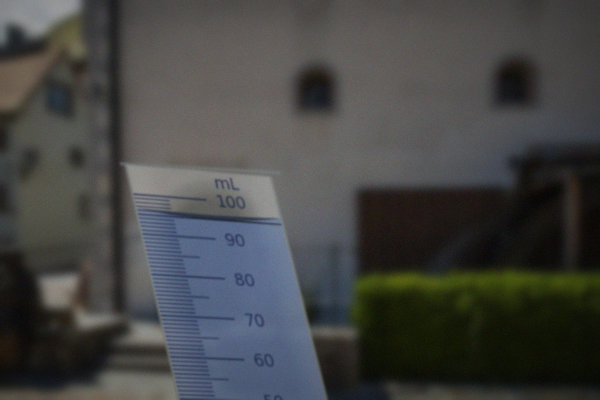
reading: 95; mL
